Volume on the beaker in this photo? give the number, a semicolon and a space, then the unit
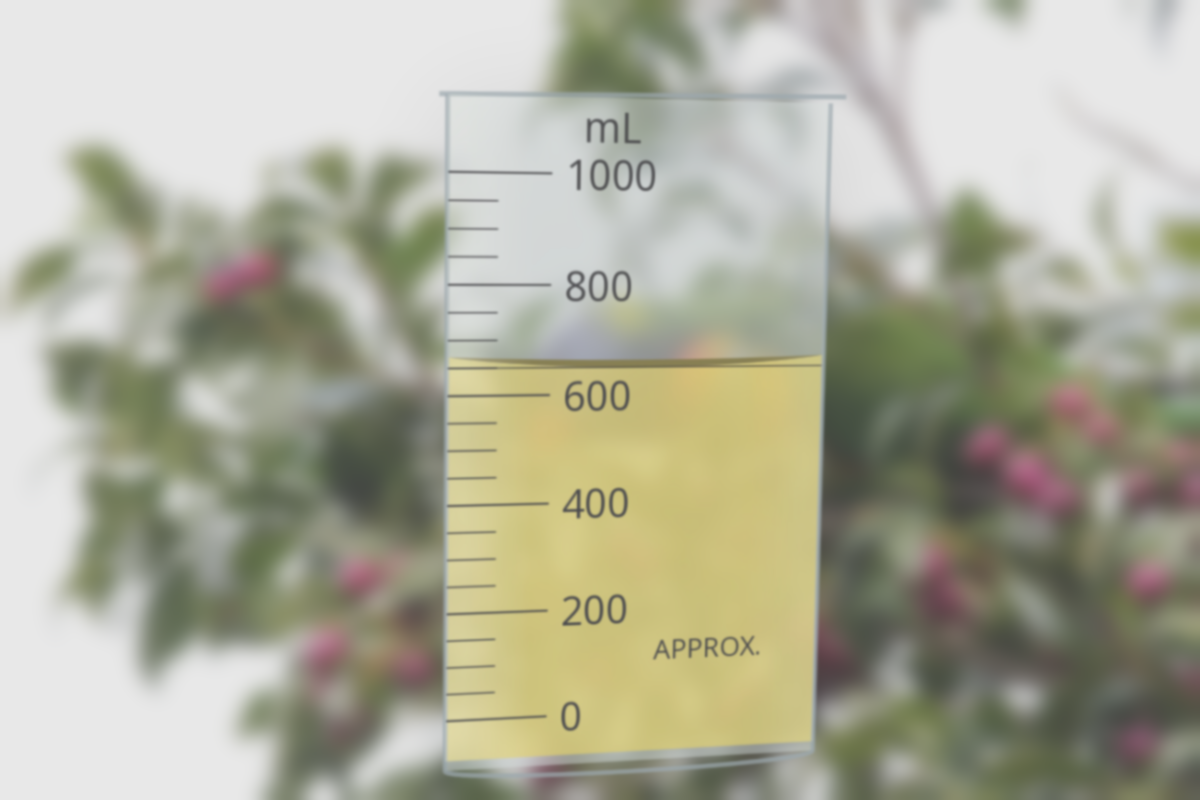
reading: 650; mL
